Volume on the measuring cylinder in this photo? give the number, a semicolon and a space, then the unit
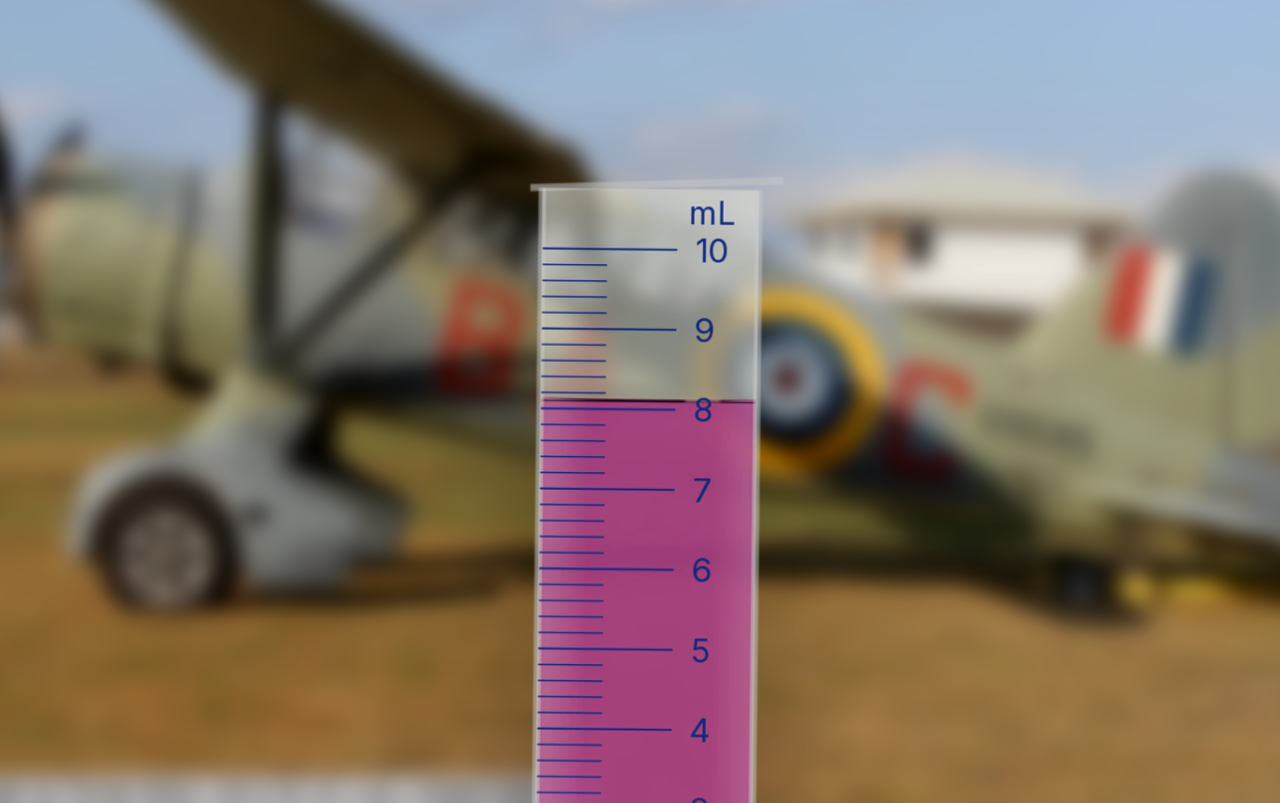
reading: 8.1; mL
